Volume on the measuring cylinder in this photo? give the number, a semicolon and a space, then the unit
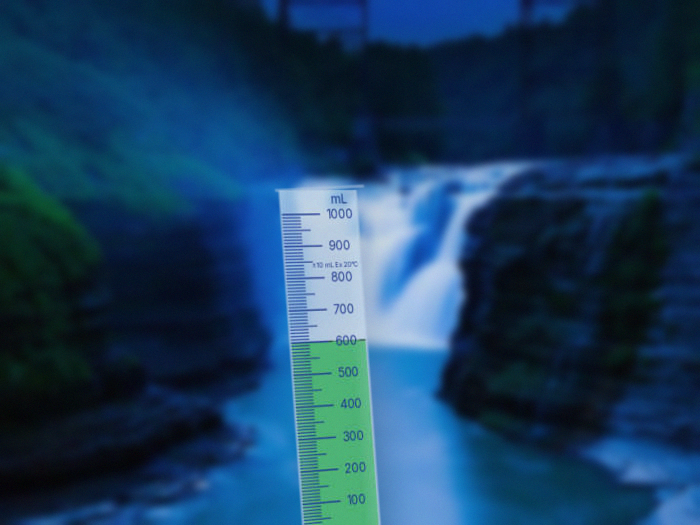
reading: 600; mL
